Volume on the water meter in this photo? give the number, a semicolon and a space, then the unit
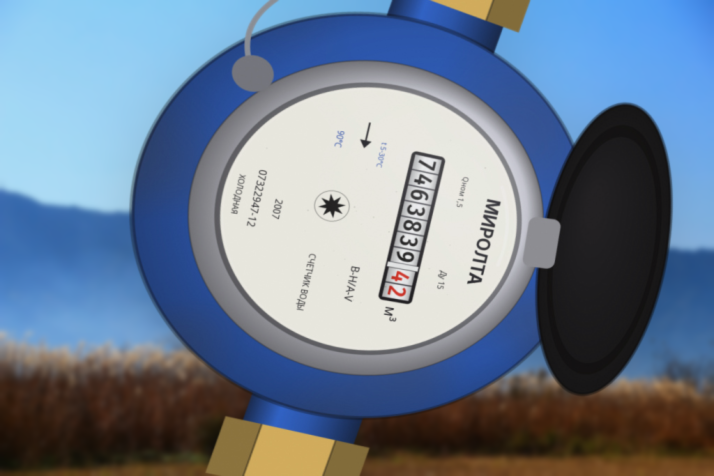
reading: 7463839.42; m³
